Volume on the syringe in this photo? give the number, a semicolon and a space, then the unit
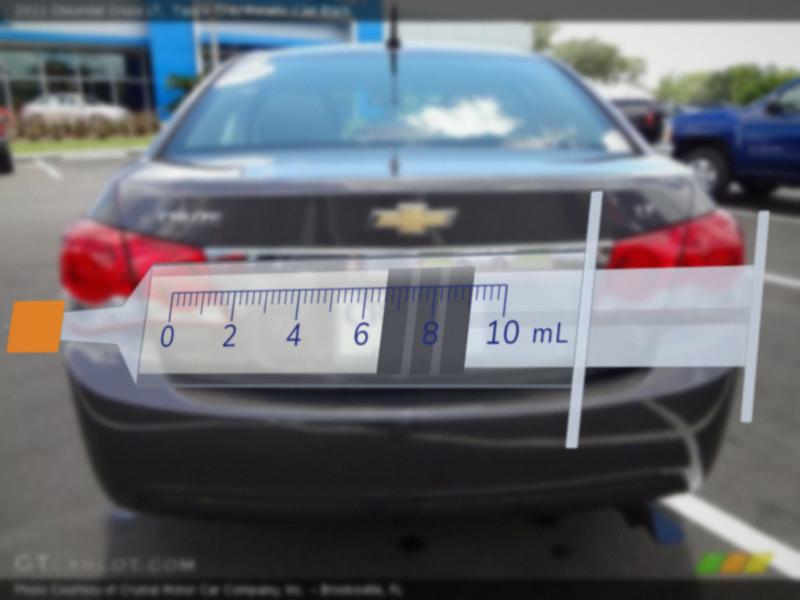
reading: 6.6; mL
